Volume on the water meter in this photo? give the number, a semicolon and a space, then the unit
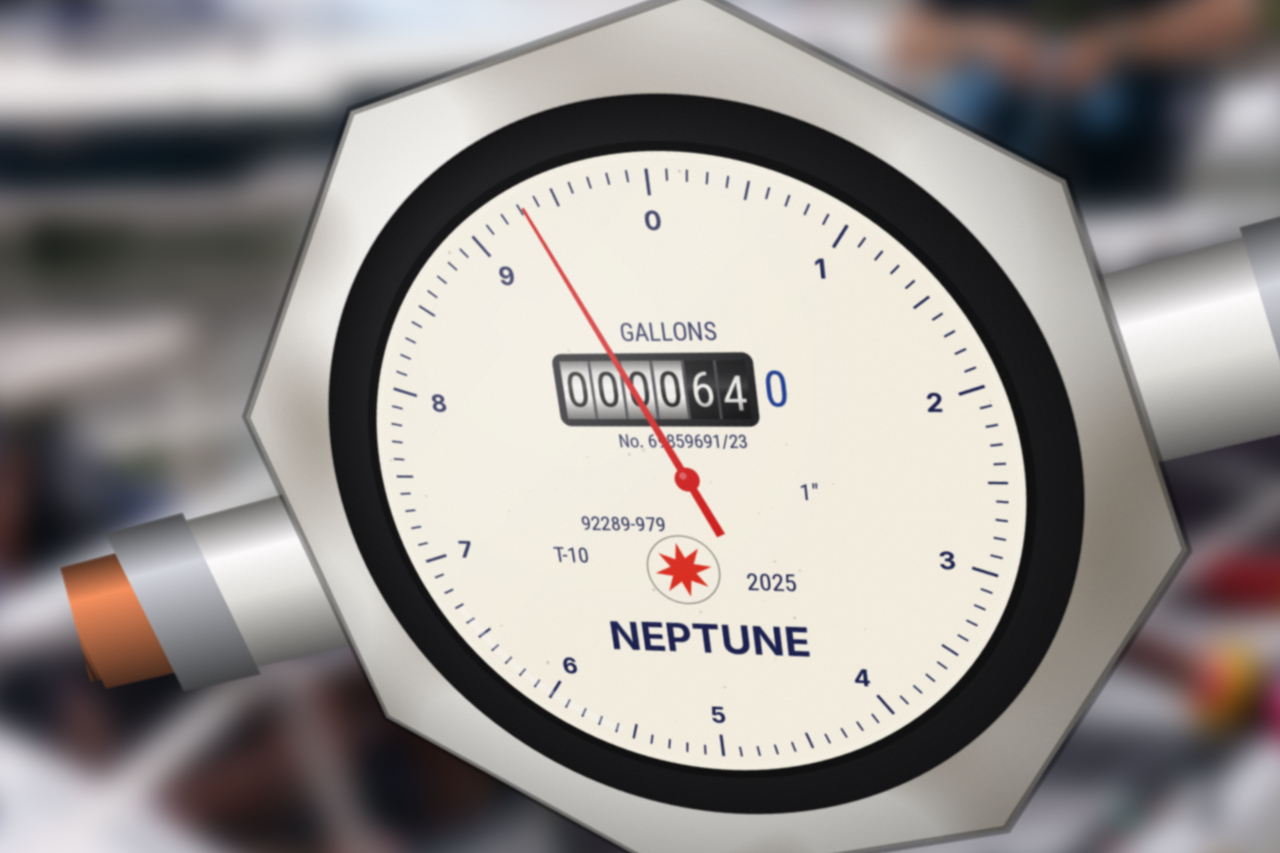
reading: 639.3; gal
